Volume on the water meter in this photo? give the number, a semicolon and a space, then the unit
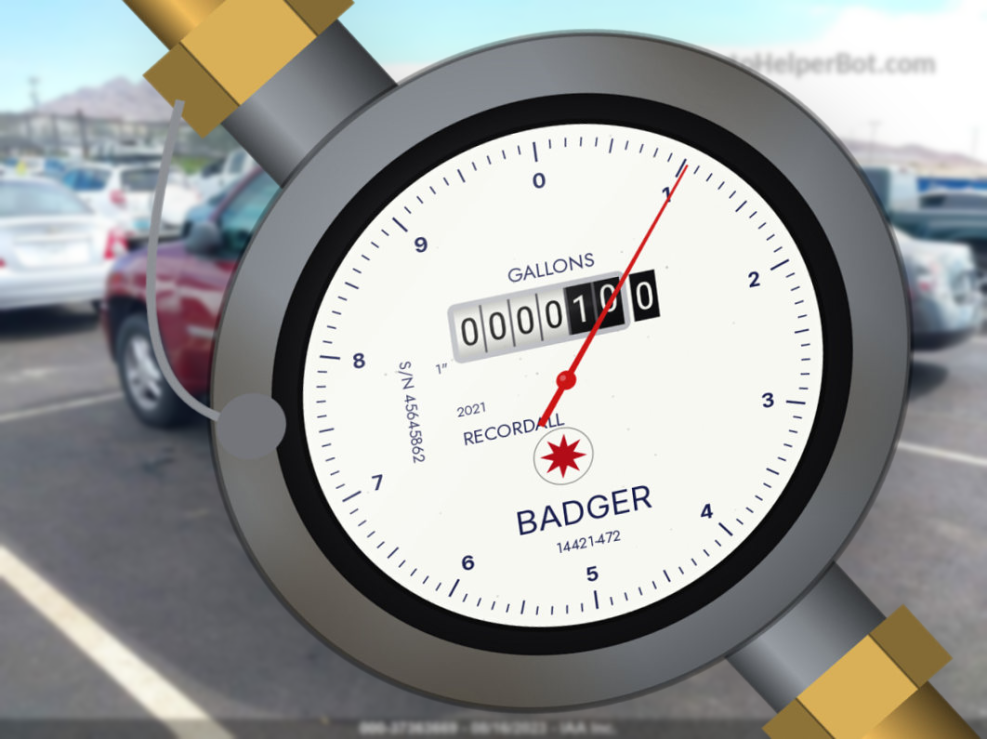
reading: 101.0; gal
